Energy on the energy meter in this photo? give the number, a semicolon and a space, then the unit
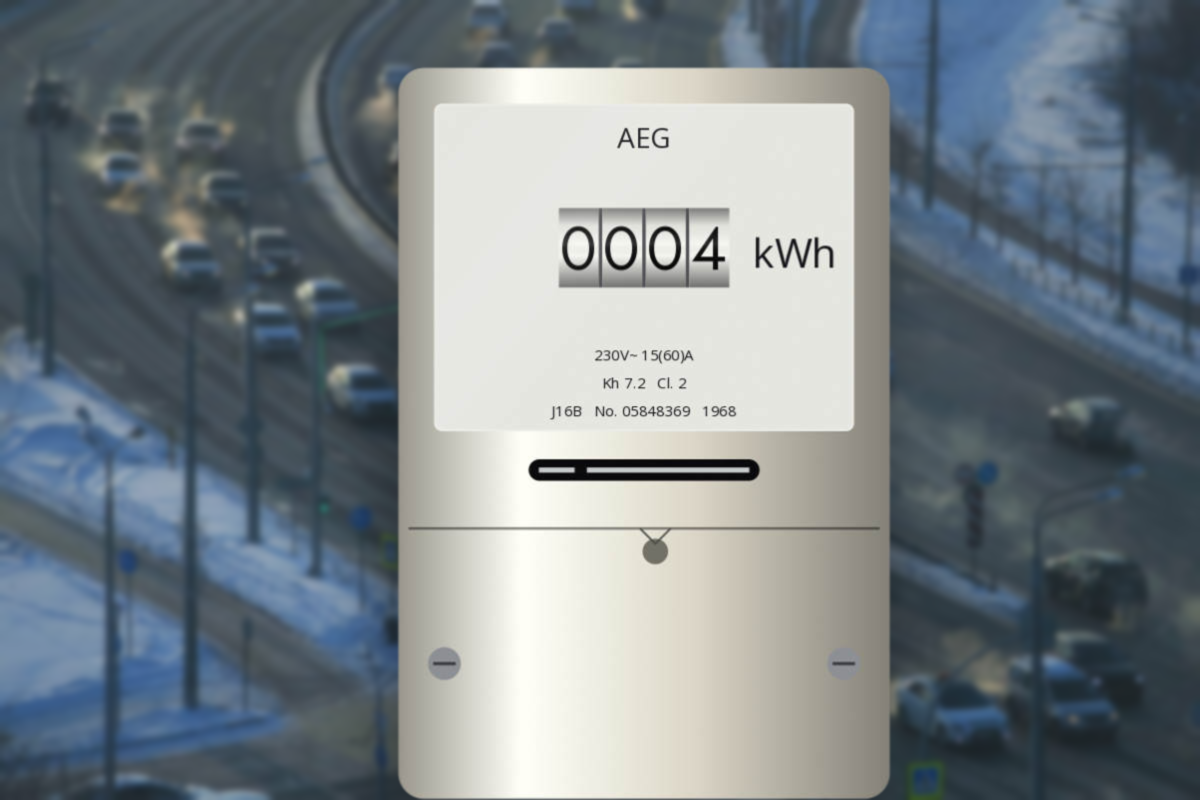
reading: 4; kWh
